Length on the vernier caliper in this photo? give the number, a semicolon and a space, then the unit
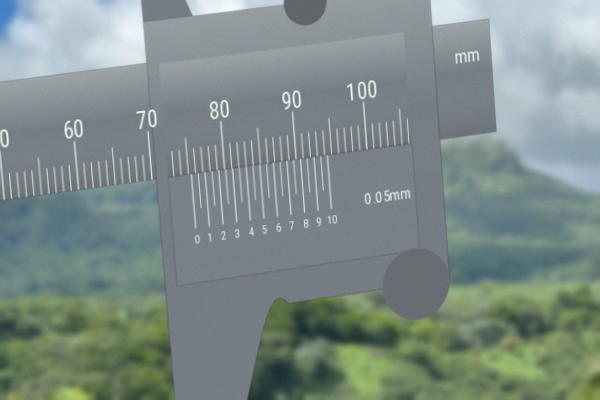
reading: 75.4; mm
